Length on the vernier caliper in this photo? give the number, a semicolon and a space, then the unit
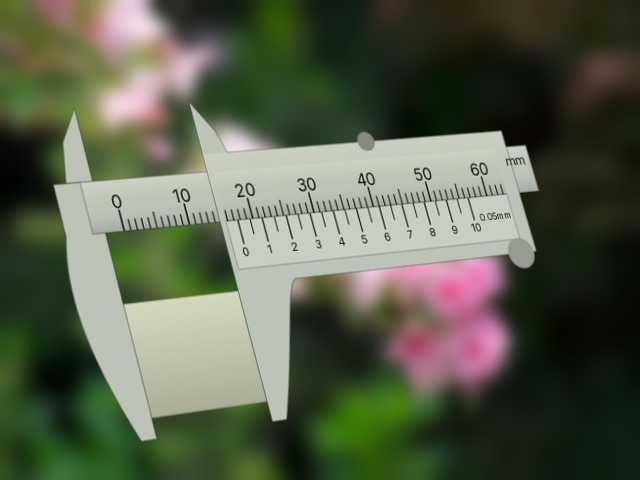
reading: 17.6; mm
